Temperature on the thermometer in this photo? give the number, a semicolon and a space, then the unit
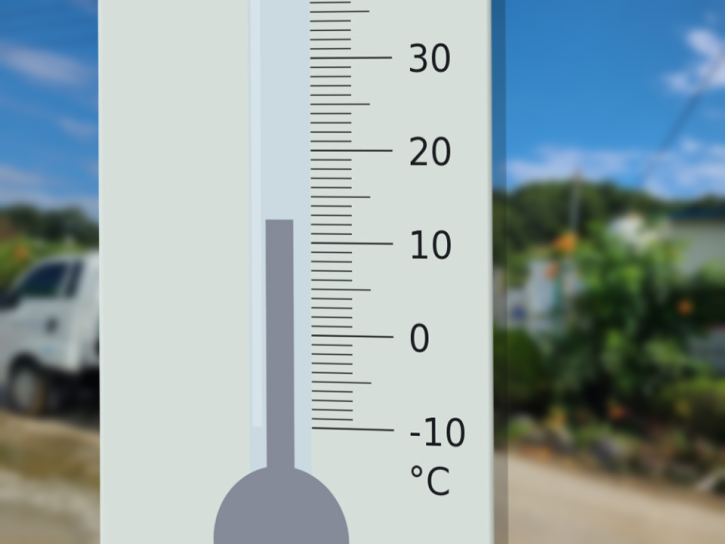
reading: 12.5; °C
